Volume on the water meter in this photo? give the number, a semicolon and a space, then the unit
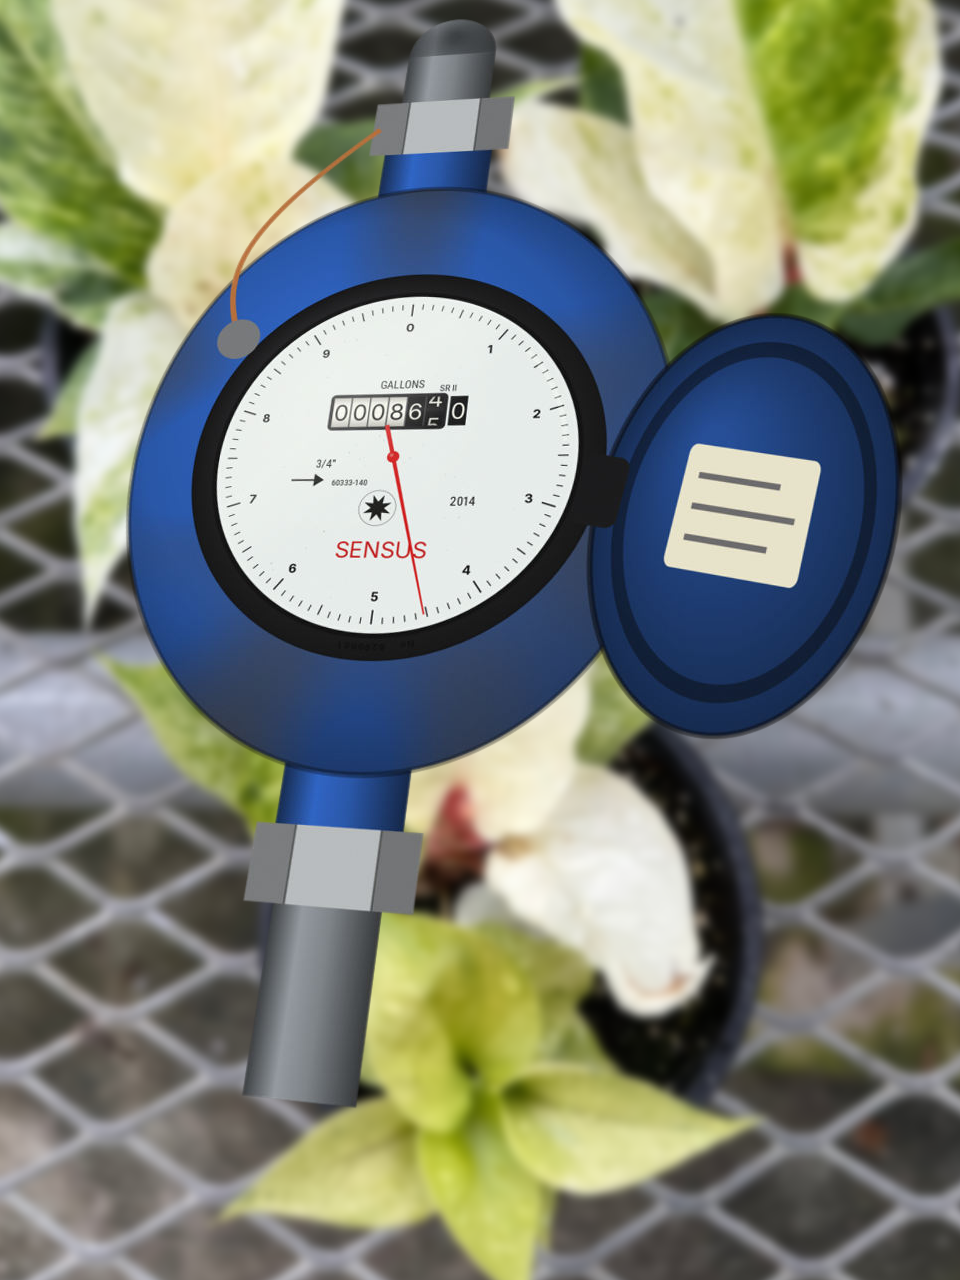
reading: 8644.5; gal
